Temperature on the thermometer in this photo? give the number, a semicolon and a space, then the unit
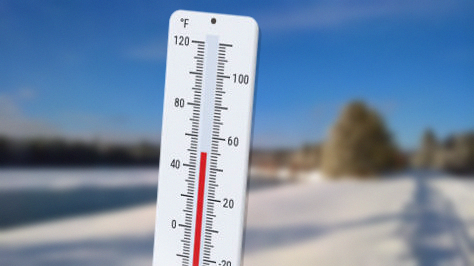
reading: 50; °F
